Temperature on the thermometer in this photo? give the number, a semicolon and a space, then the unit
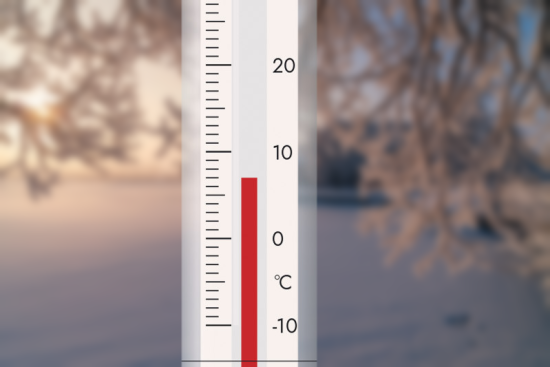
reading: 7; °C
